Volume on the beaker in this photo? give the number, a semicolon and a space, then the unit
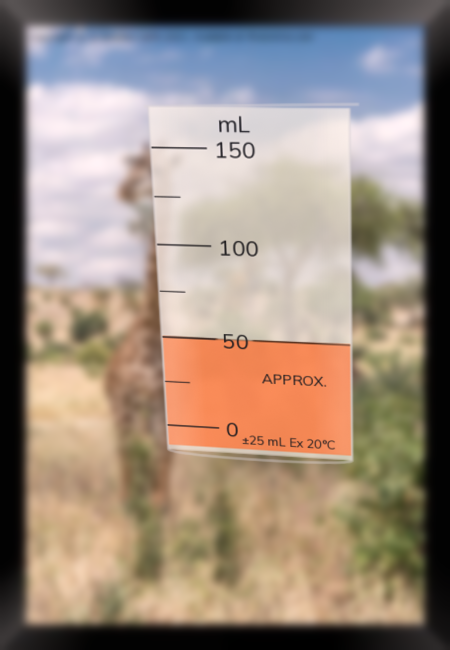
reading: 50; mL
